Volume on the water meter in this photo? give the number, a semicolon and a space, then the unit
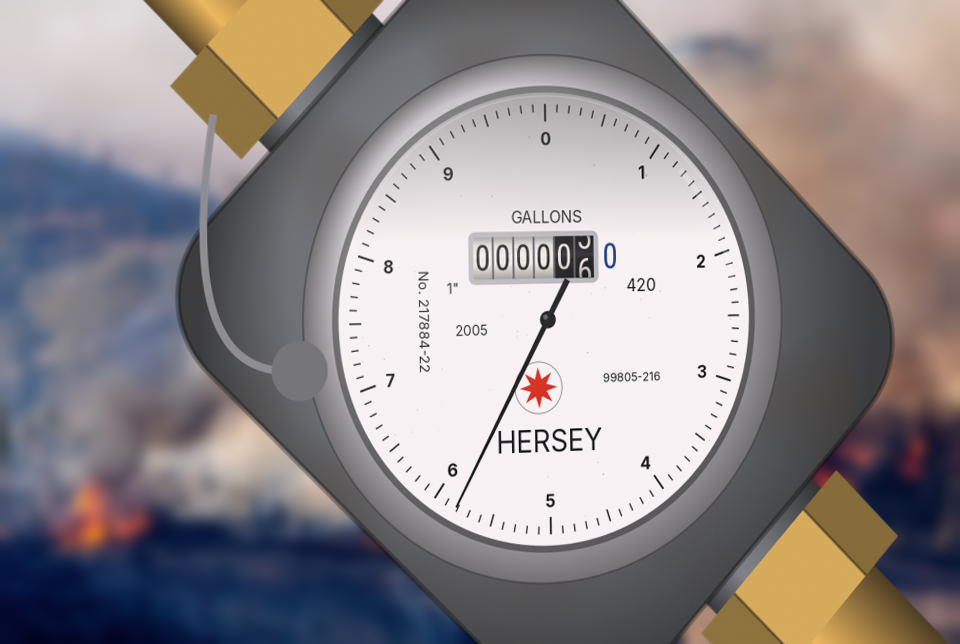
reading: 55.8; gal
